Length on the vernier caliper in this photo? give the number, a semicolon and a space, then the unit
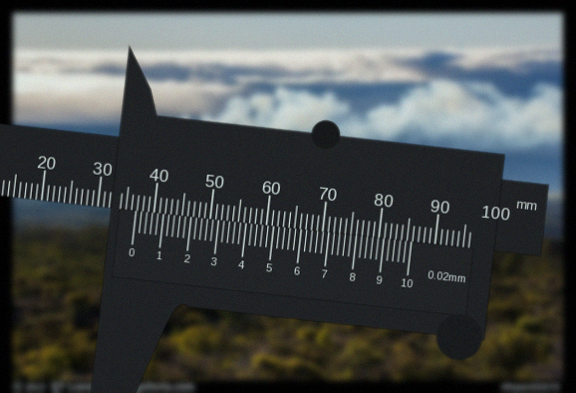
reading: 36.8; mm
